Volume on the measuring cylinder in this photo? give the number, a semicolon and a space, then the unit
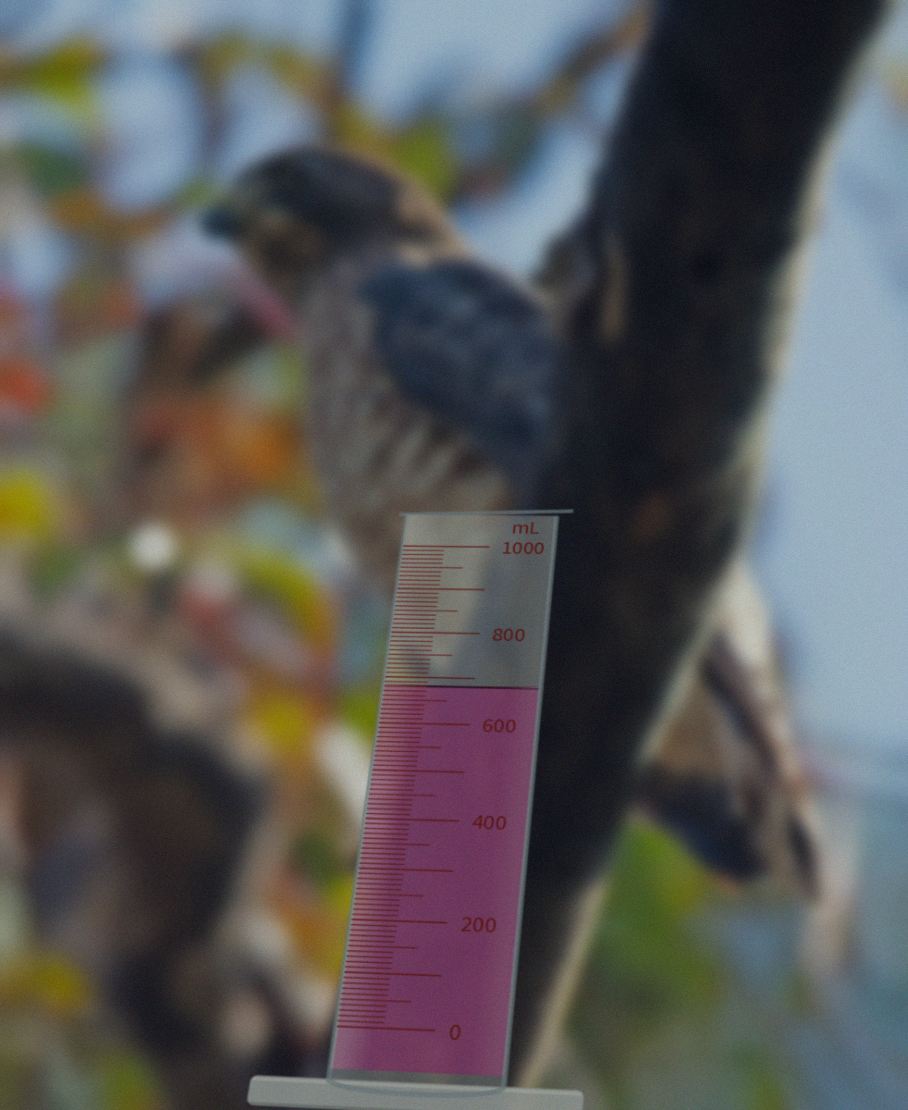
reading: 680; mL
